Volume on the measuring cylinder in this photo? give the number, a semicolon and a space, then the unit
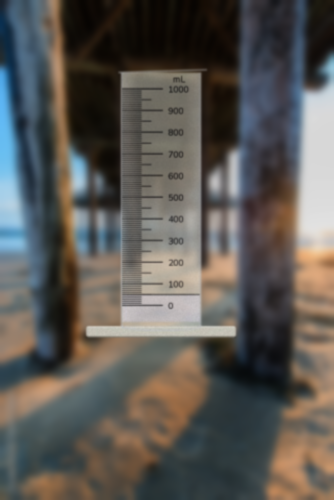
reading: 50; mL
